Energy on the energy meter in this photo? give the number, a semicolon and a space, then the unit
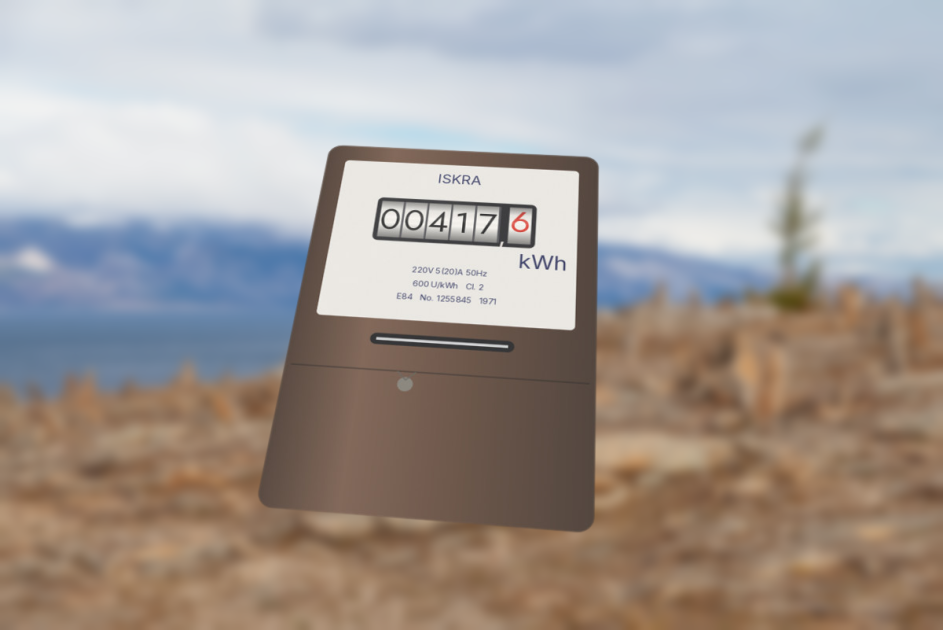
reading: 417.6; kWh
